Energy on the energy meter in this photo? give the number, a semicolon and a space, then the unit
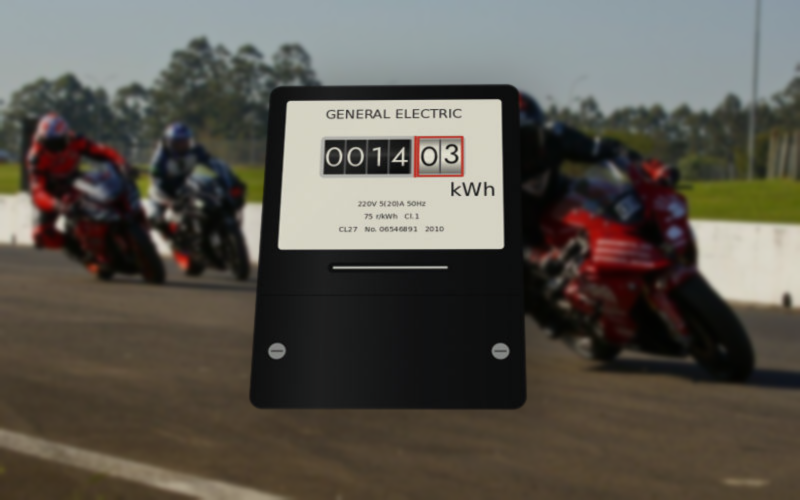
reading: 14.03; kWh
